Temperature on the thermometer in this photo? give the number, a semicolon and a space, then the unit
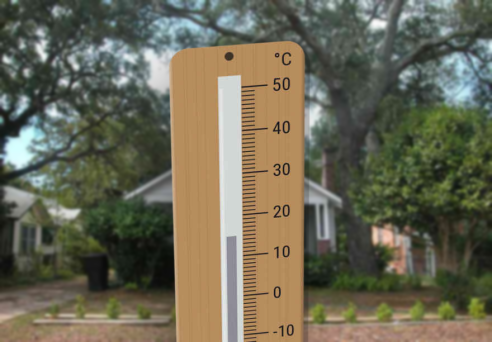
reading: 15; °C
